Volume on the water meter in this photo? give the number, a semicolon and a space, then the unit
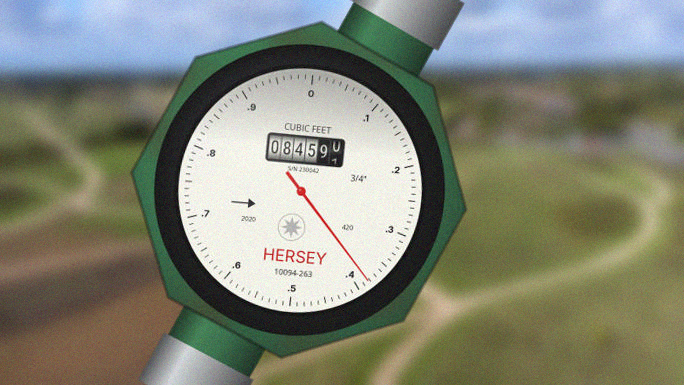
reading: 84590.38; ft³
